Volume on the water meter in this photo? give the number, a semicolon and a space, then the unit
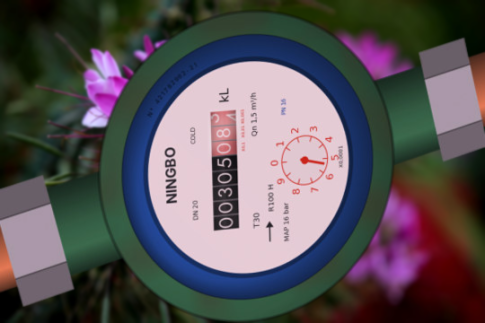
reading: 305.0835; kL
